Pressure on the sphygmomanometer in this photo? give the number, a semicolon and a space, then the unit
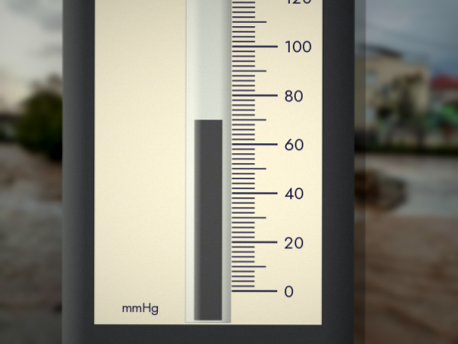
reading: 70; mmHg
